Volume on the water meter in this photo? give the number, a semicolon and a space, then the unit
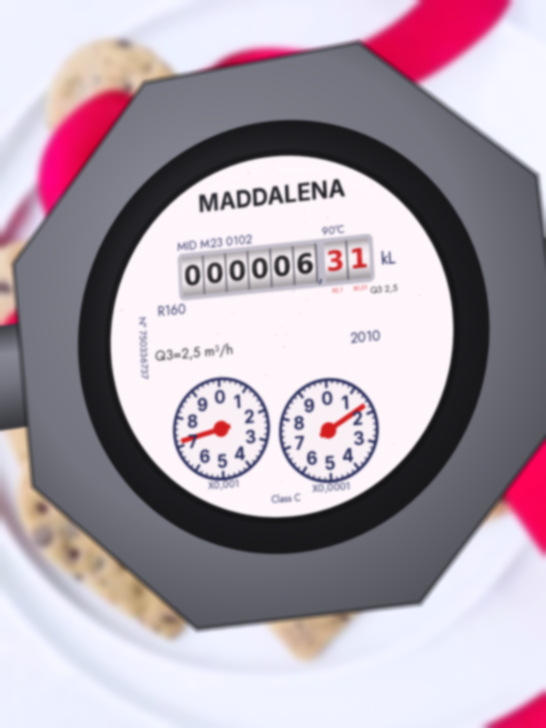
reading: 6.3171; kL
